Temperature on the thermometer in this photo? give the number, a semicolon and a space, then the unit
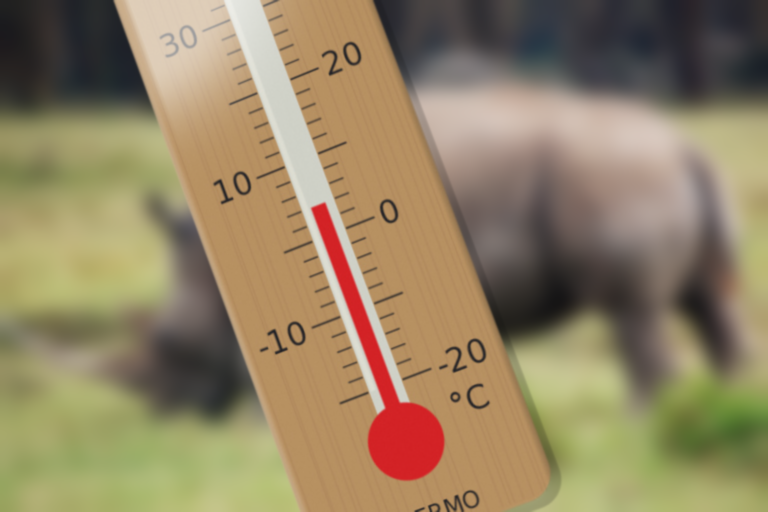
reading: 4; °C
